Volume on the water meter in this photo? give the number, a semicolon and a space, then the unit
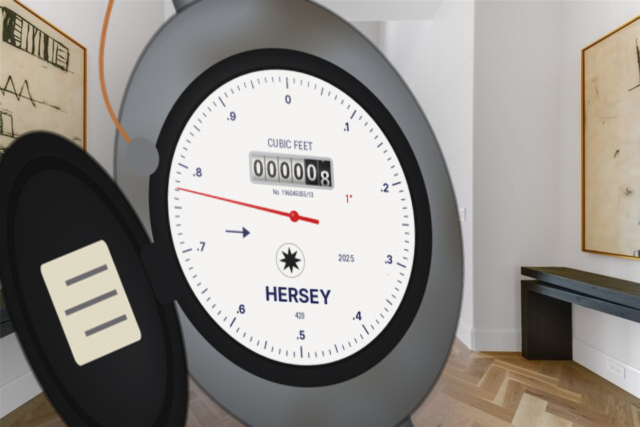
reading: 7.77; ft³
